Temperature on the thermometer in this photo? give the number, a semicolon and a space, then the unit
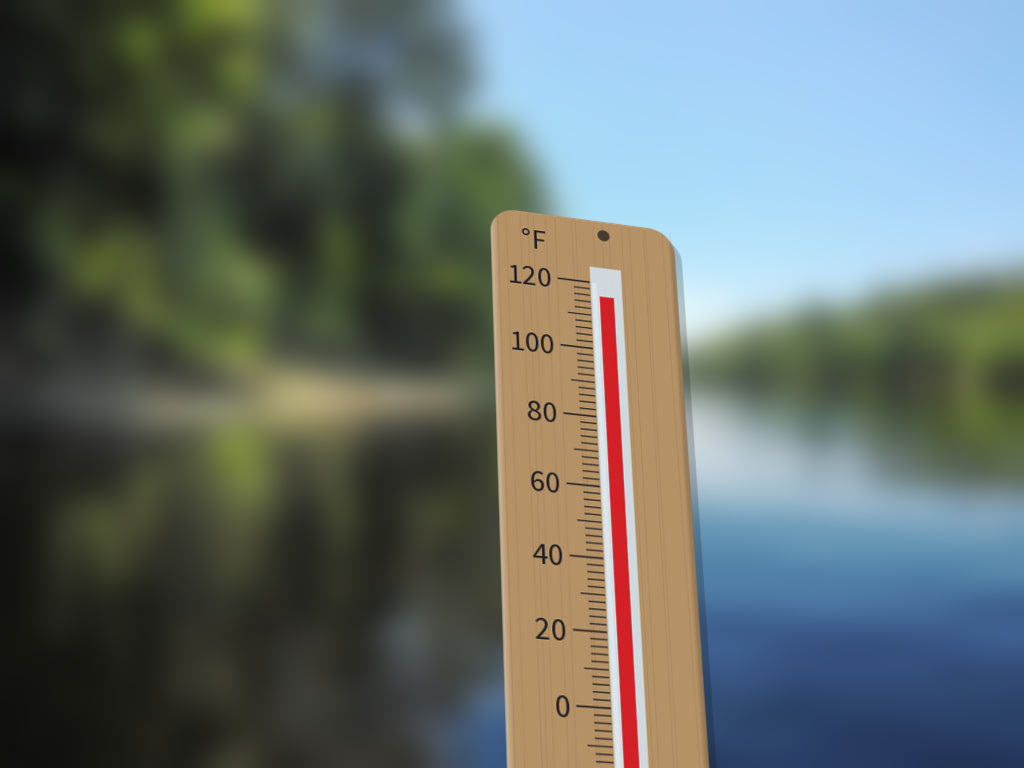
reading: 116; °F
